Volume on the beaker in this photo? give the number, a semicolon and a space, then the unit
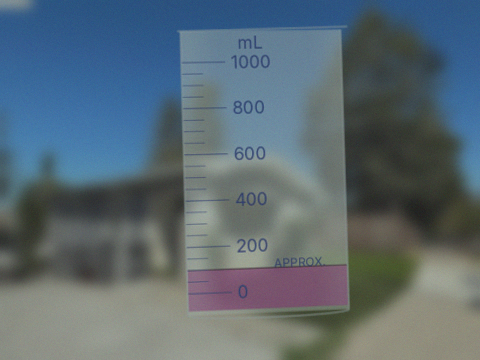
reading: 100; mL
